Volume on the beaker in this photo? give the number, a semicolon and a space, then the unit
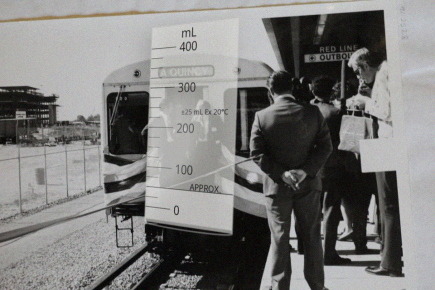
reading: 50; mL
